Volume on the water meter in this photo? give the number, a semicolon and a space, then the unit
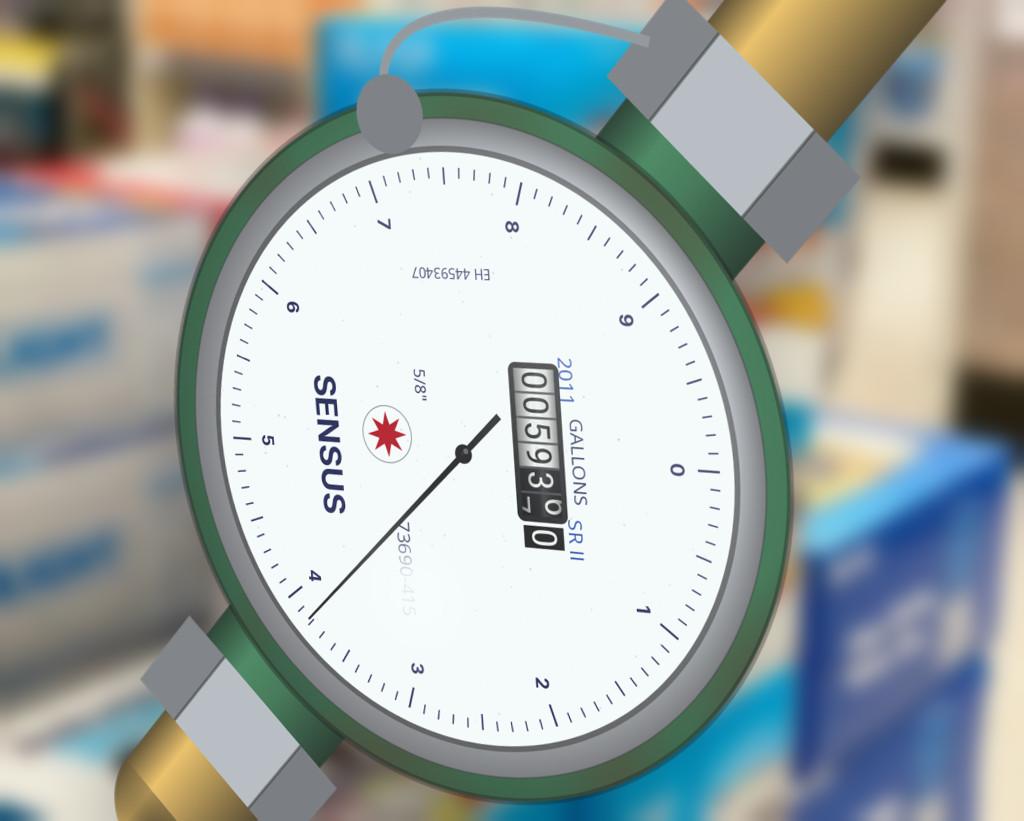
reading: 59363.8; gal
